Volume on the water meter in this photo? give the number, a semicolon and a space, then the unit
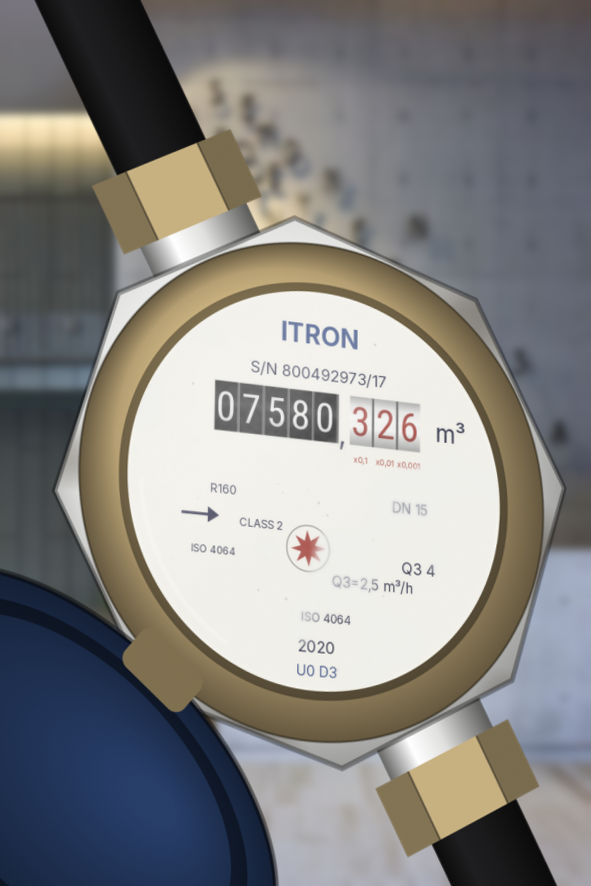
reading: 7580.326; m³
